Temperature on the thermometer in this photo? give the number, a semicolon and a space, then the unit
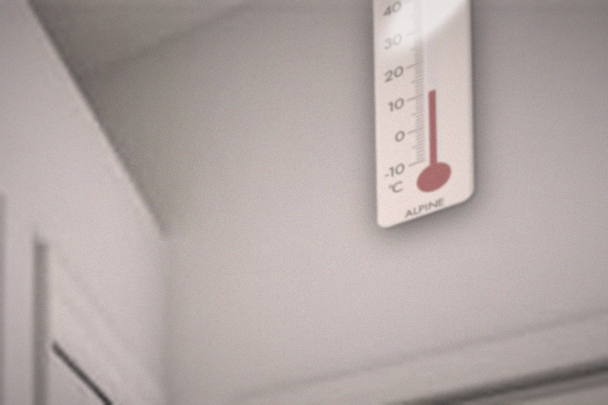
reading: 10; °C
